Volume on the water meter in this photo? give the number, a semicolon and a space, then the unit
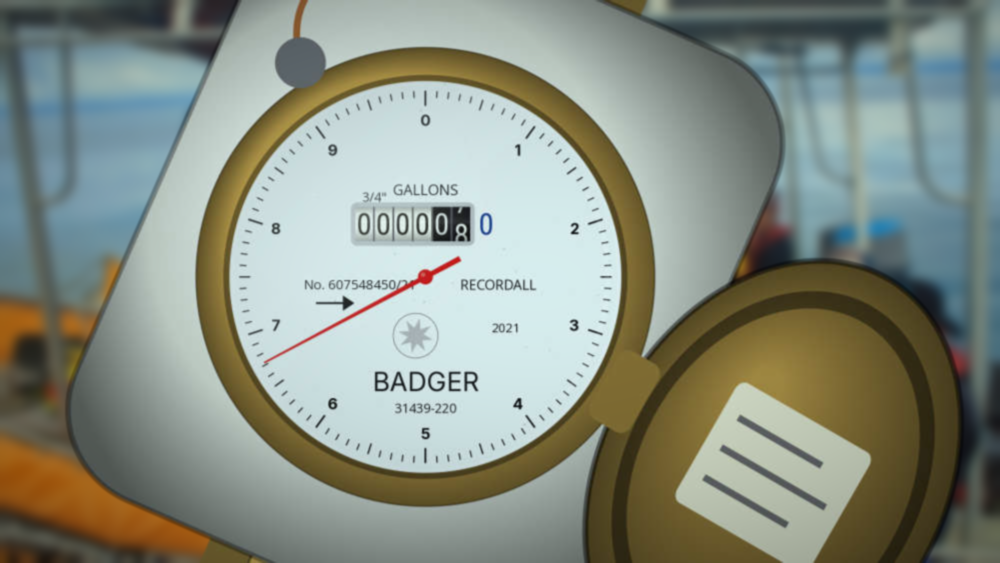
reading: 76.7; gal
